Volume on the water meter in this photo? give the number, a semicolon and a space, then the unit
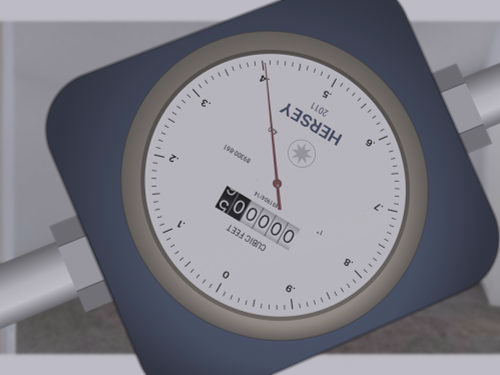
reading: 5.40; ft³
